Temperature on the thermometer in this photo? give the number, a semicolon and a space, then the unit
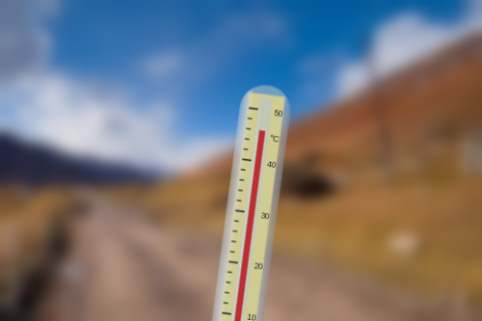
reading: 46; °C
